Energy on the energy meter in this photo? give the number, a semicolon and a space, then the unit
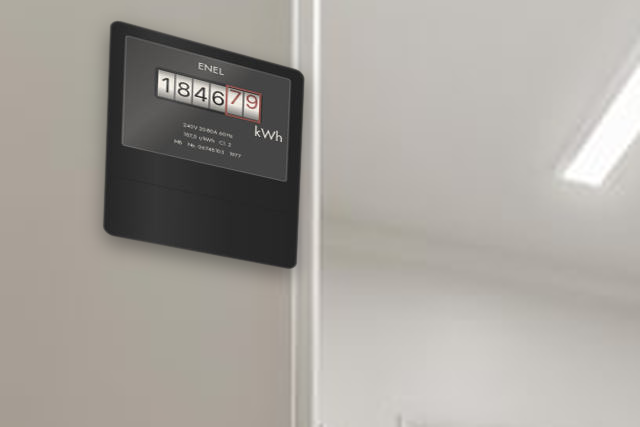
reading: 1846.79; kWh
